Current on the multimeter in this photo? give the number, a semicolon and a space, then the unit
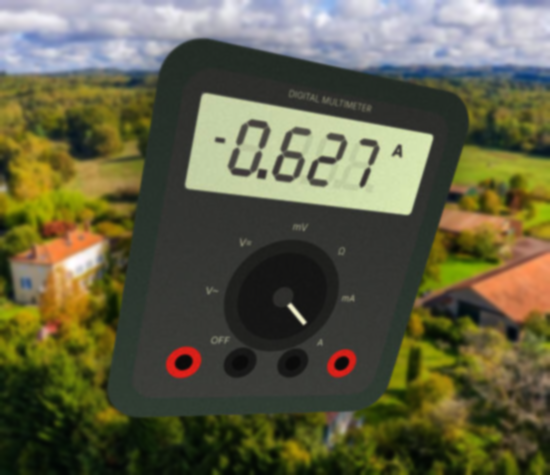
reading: -0.627; A
